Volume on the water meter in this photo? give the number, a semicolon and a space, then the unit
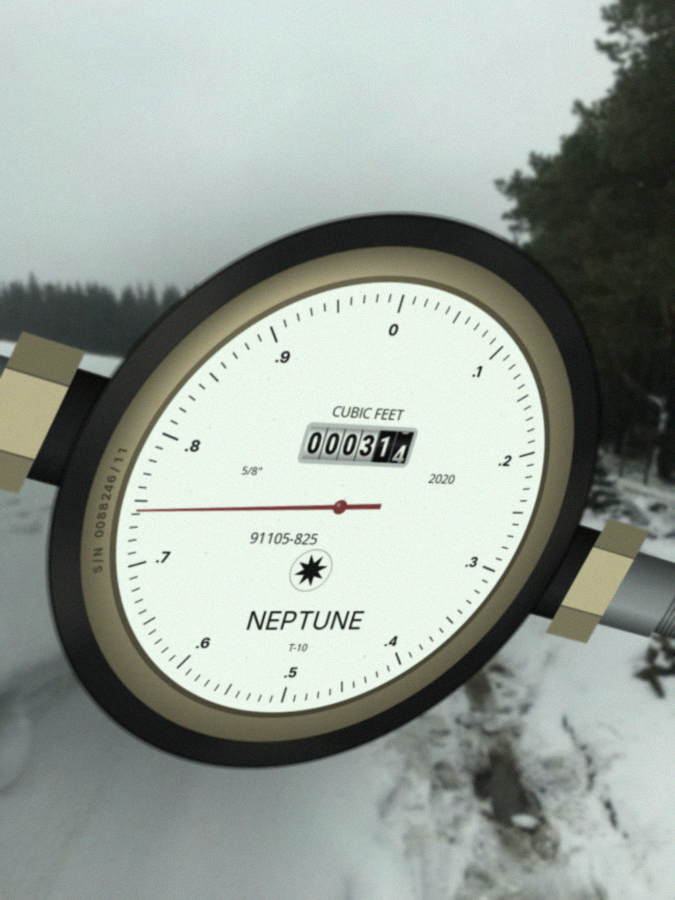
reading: 313.74; ft³
